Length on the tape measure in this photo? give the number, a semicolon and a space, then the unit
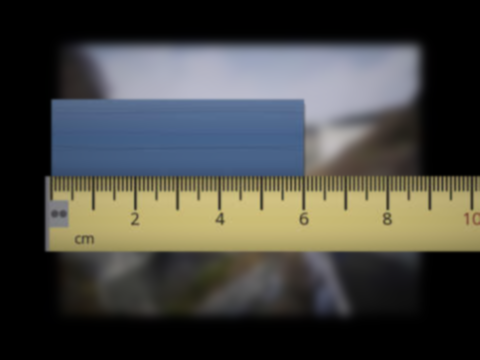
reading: 6; cm
